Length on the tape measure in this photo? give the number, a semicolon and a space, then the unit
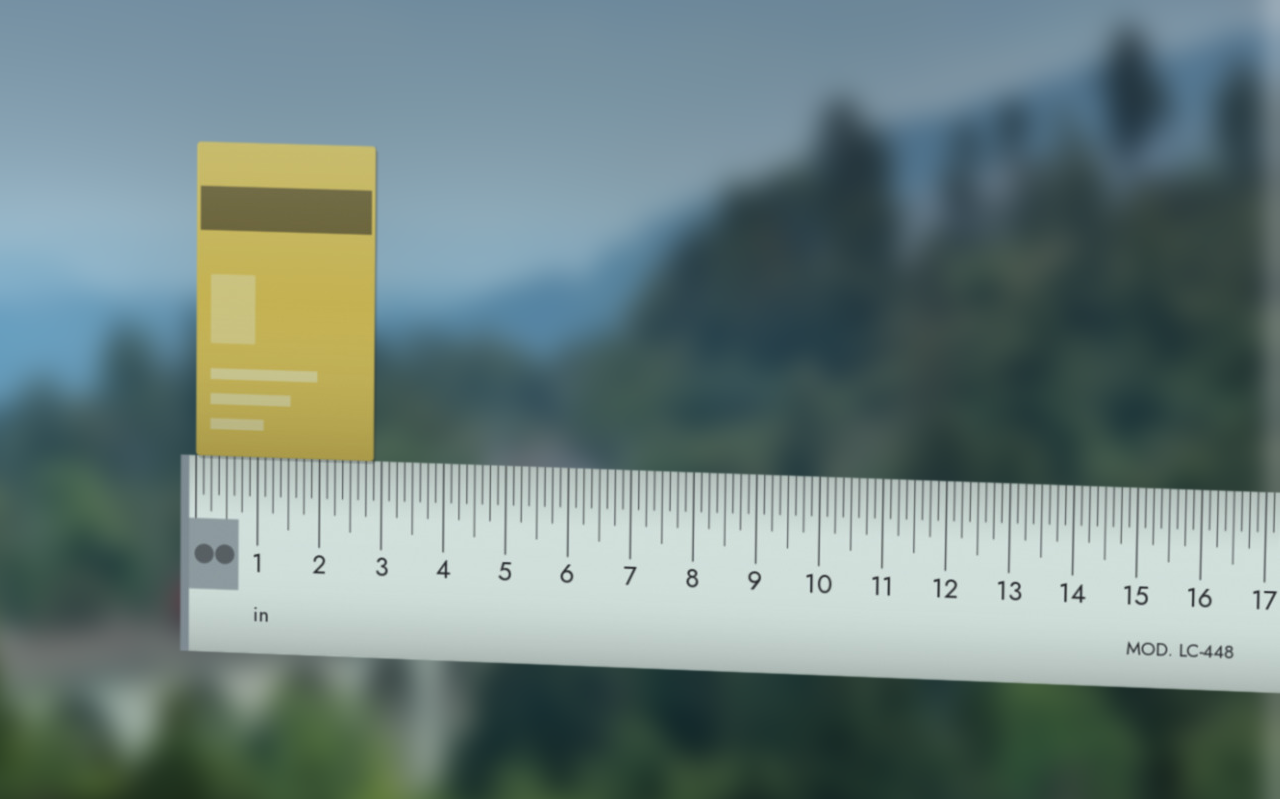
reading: 2.875; in
